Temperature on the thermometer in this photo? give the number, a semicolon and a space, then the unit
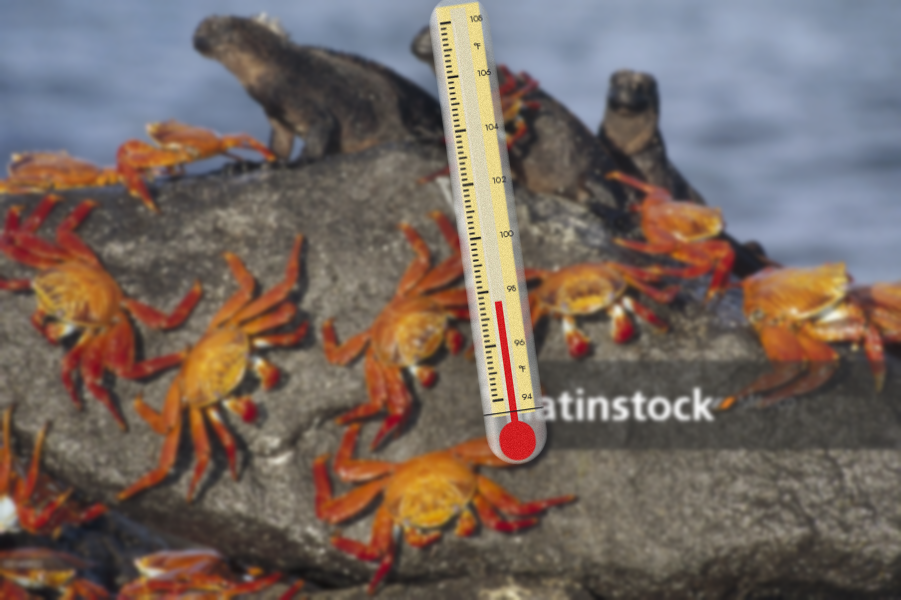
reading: 97.6; °F
